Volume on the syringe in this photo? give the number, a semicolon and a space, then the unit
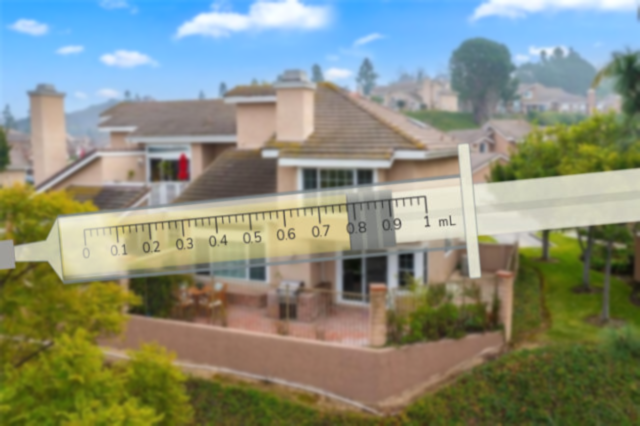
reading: 0.78; mL
